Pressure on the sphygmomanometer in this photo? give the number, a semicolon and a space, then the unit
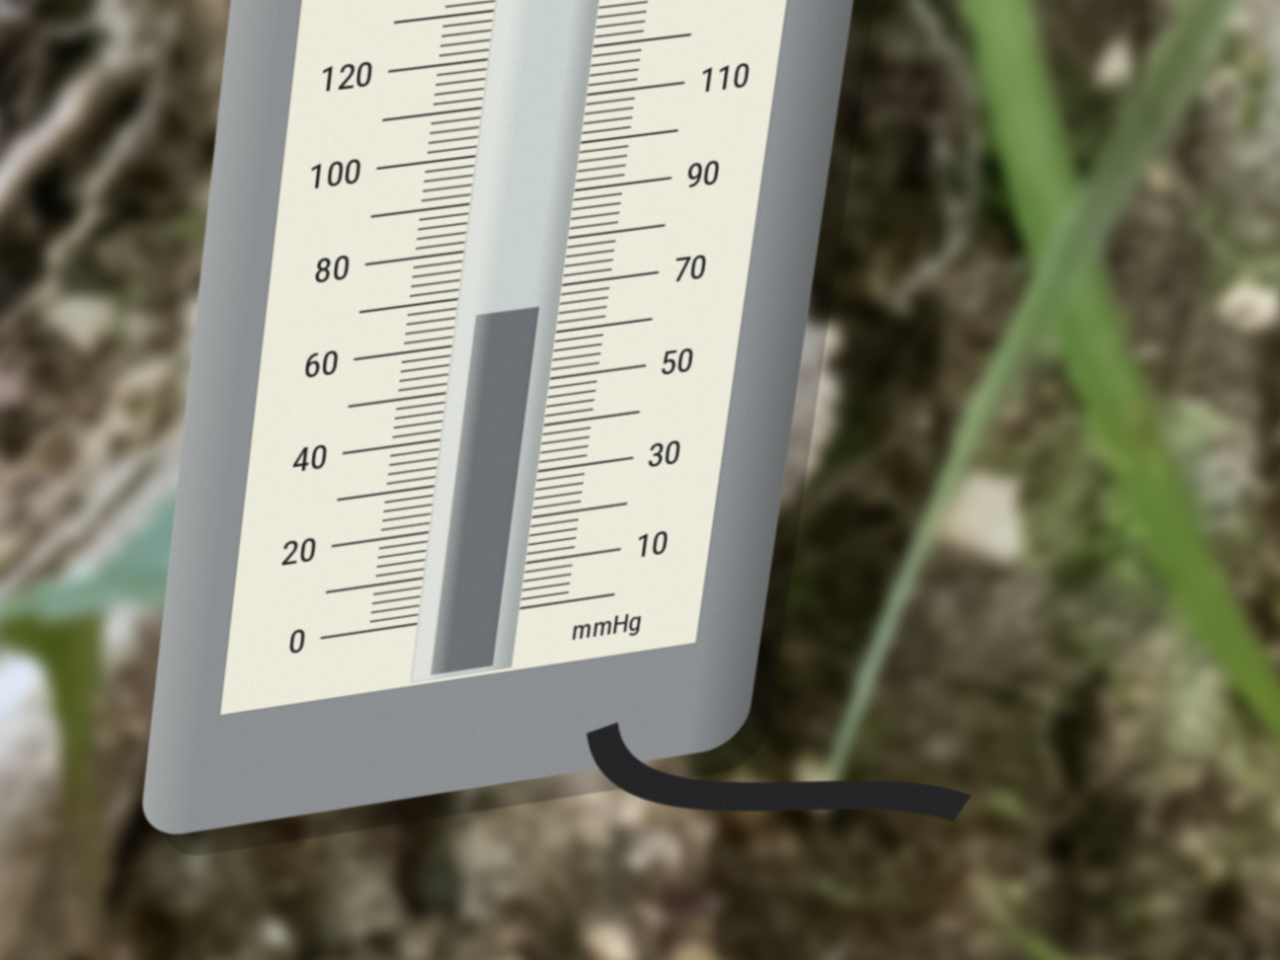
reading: 66; mmHg
